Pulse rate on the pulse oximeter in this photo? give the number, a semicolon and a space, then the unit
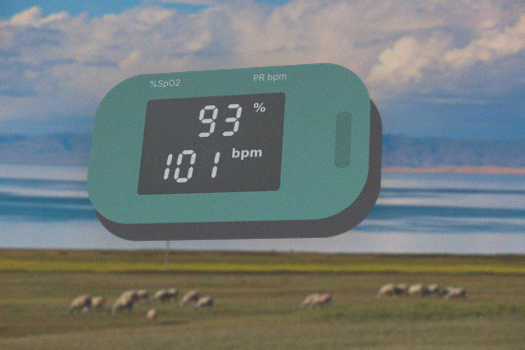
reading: 101; bpm
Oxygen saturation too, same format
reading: 93; %
